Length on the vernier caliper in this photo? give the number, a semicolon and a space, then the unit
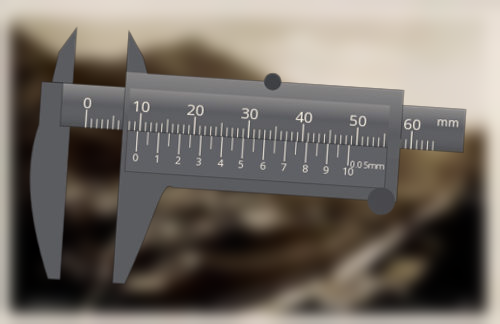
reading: 9.6; mm
